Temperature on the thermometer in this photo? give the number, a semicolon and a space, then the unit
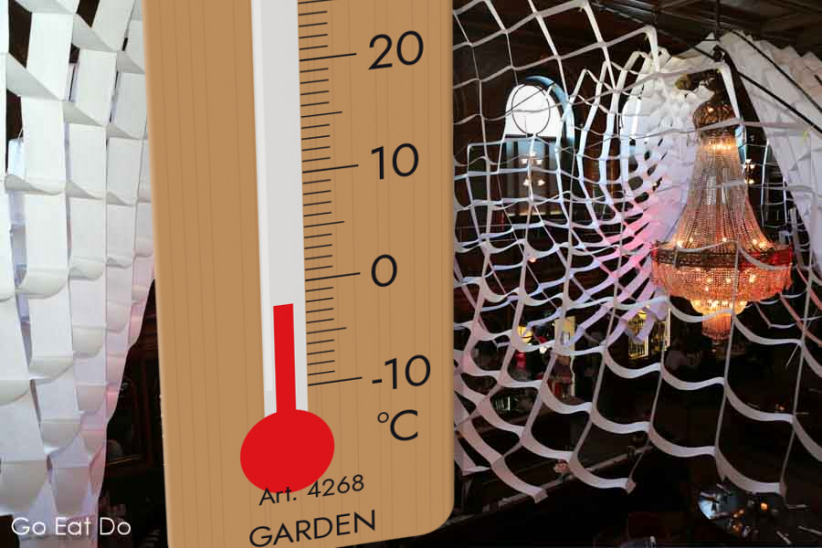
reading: -2; °C
